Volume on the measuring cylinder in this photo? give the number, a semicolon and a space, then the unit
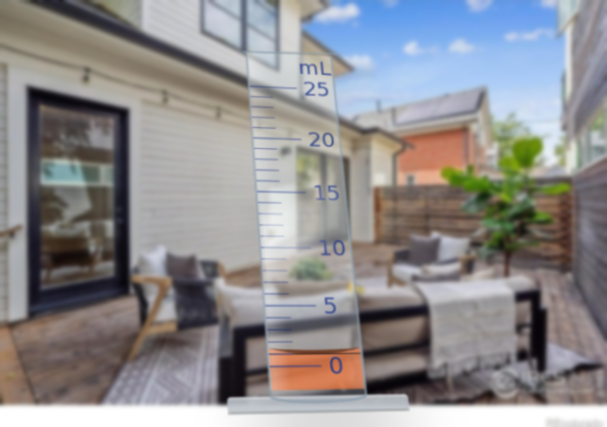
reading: 1; mL
